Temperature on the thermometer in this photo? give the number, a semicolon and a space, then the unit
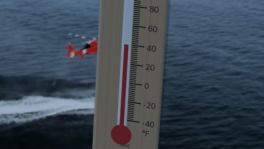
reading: 40; °F
